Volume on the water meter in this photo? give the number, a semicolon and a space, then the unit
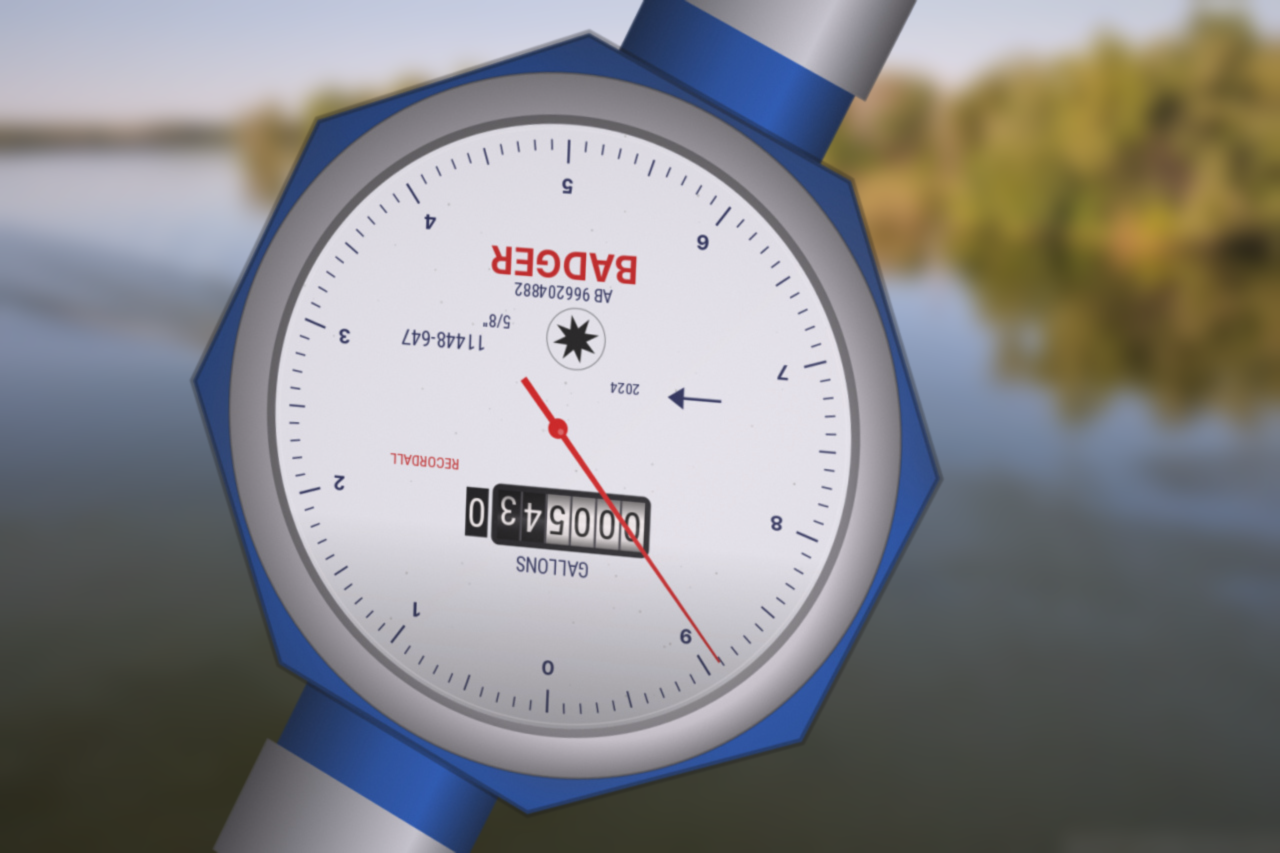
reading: 5428.9; gal
